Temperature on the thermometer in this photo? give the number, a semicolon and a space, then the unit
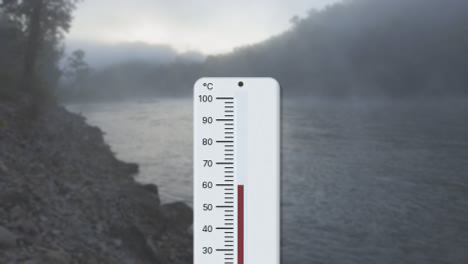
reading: 60; °C
